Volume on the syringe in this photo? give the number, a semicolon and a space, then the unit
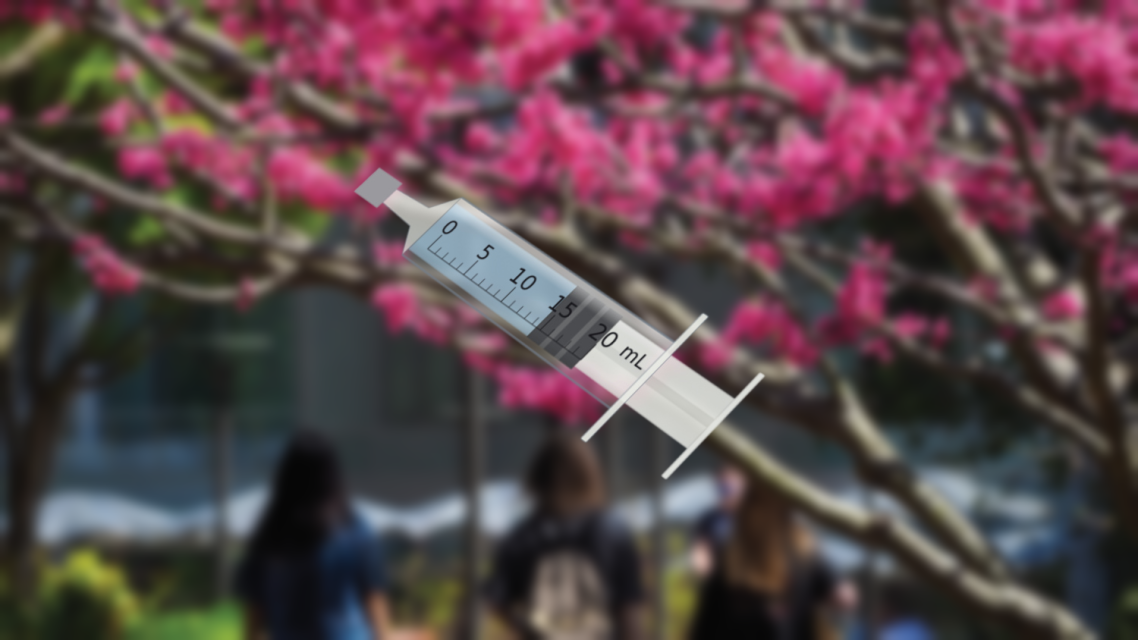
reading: 14.5; mL
